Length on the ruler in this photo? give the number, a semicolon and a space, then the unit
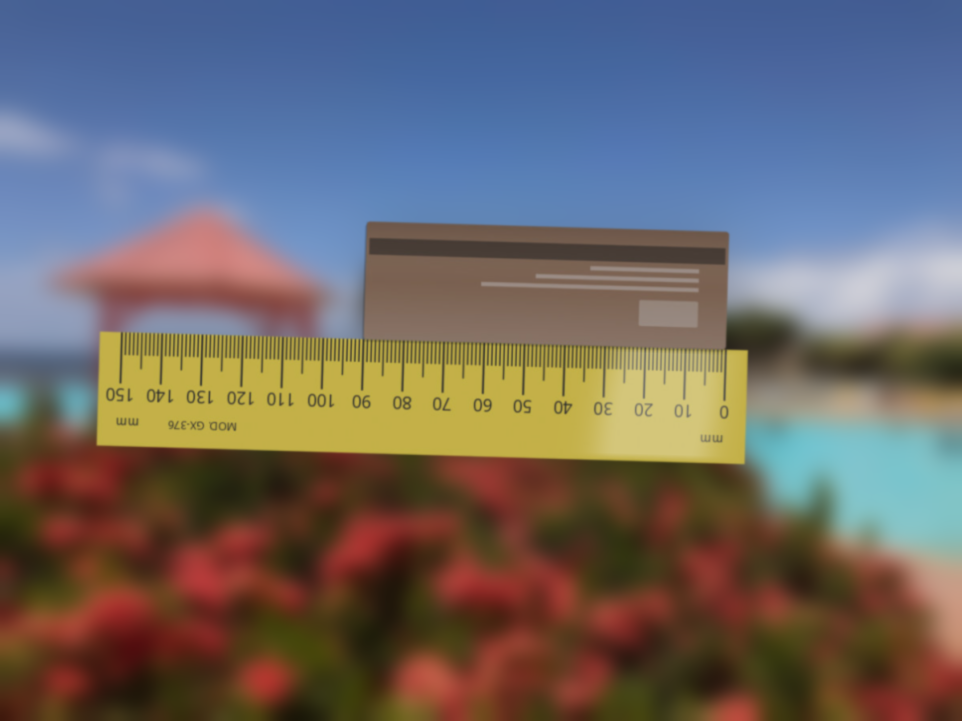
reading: 90; mm
